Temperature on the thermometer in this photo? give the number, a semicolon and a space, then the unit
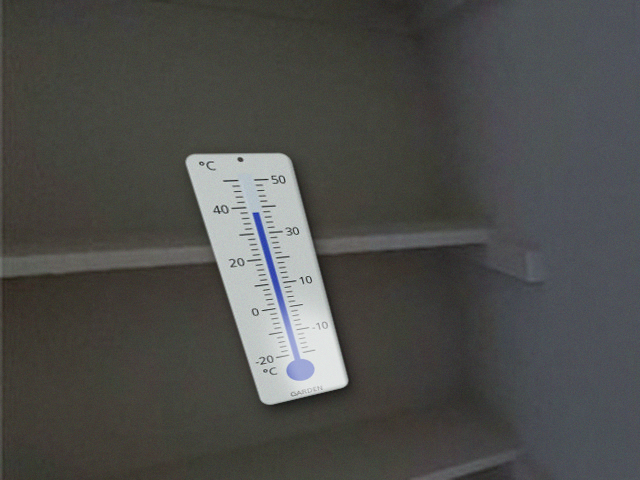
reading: 38; °C
